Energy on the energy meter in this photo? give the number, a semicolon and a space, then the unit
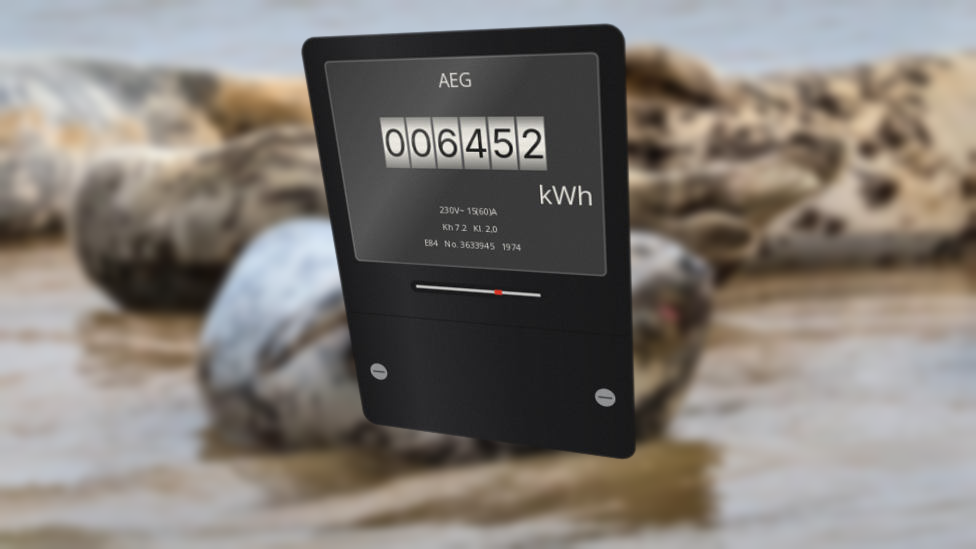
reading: 6452; kWh
